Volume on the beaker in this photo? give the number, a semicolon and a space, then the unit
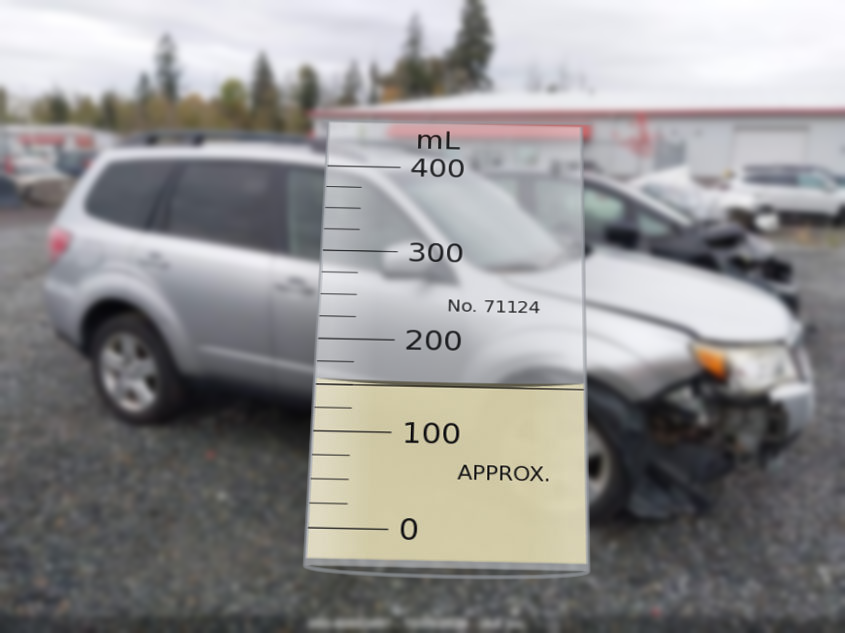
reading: 150; mL
